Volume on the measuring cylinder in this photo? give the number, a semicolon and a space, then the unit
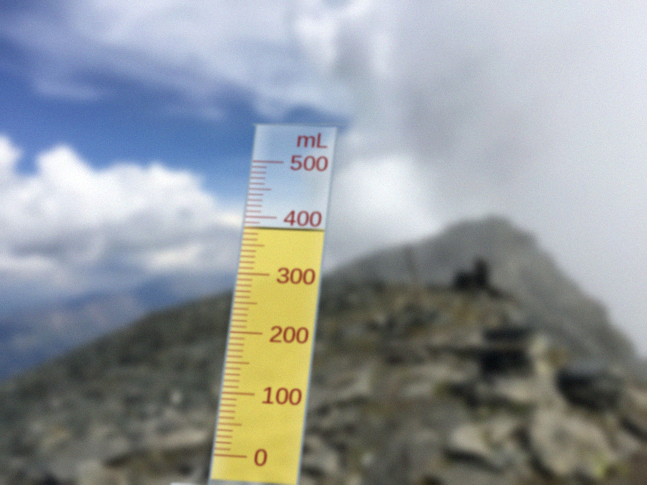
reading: 380; mL
